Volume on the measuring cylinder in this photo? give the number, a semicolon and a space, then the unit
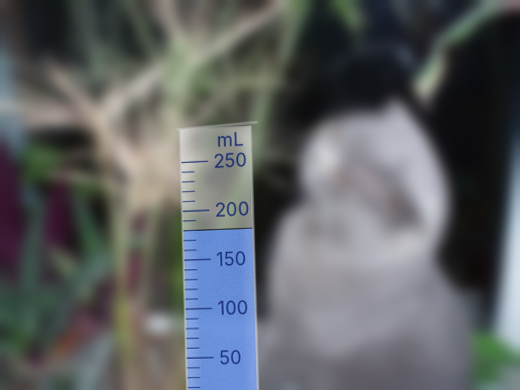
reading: 180; mL
